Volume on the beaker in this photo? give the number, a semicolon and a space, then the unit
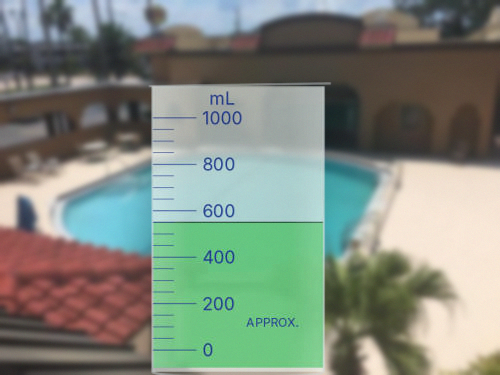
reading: 550; mL
